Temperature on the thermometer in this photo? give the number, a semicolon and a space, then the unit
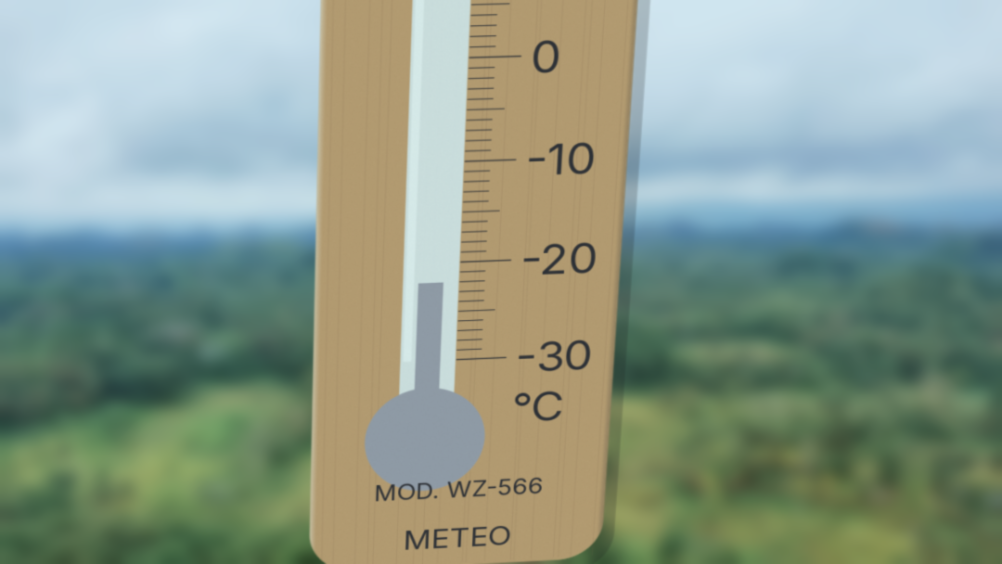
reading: -22; °C
